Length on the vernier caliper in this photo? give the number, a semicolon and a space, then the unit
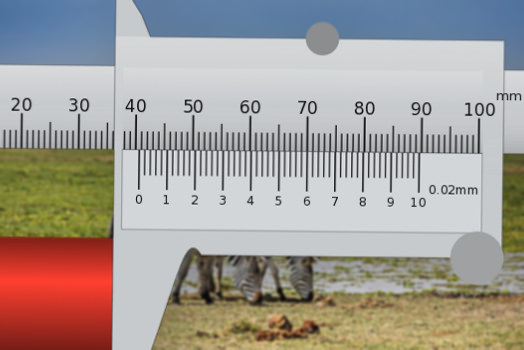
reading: 40.6; mm
